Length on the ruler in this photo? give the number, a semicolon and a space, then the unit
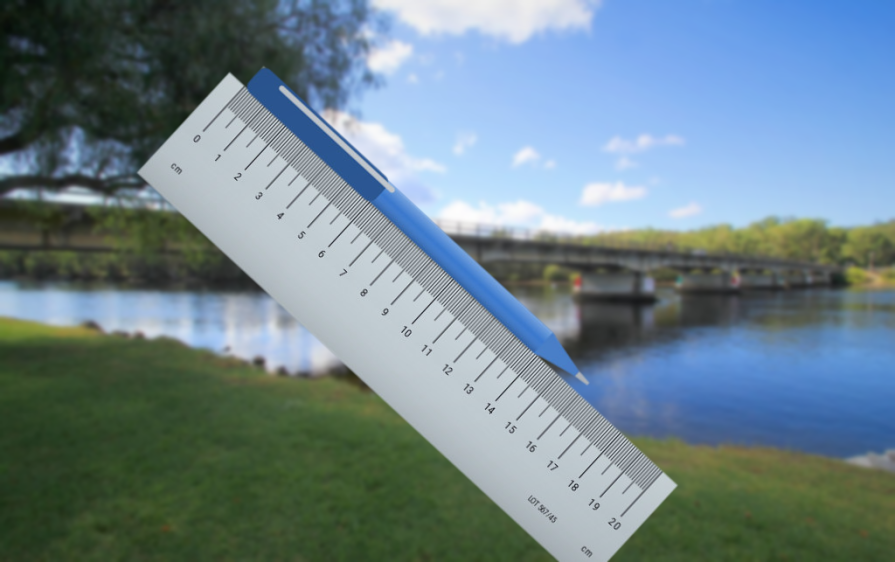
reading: 16; cm
